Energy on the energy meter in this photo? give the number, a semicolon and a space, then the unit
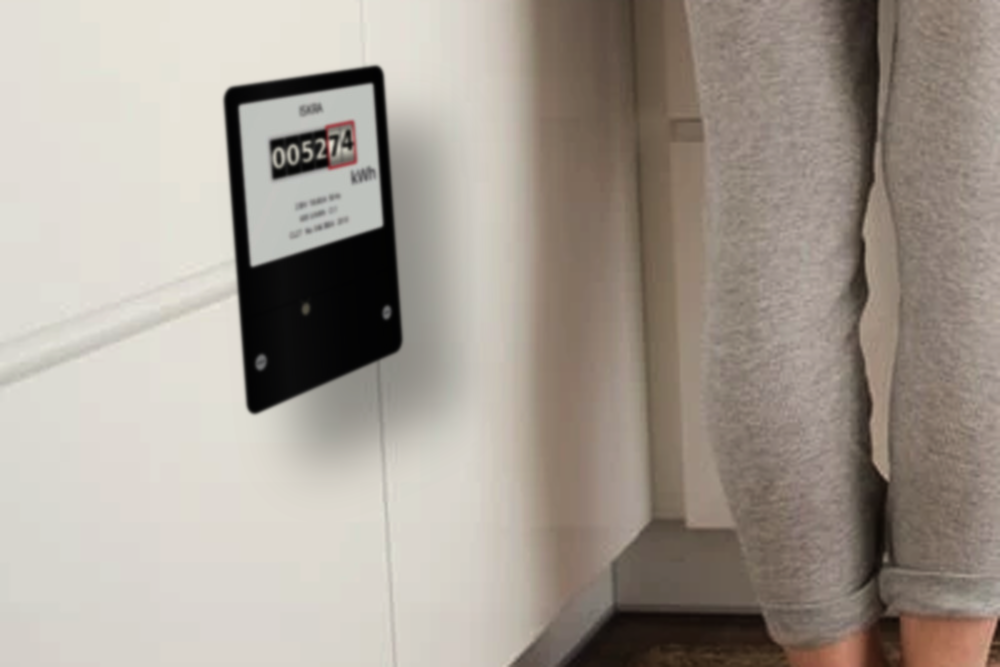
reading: 52.74; kWh
